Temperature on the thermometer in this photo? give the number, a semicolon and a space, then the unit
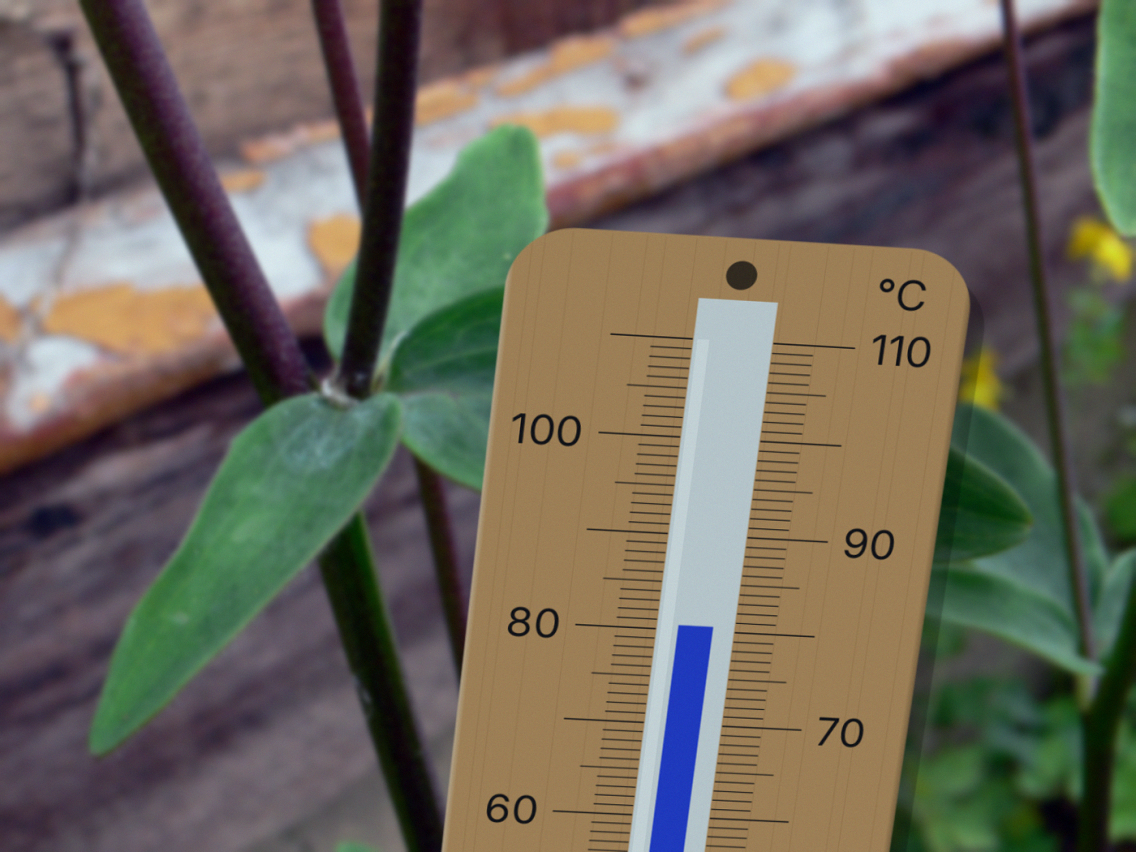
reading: 80.5; °C
